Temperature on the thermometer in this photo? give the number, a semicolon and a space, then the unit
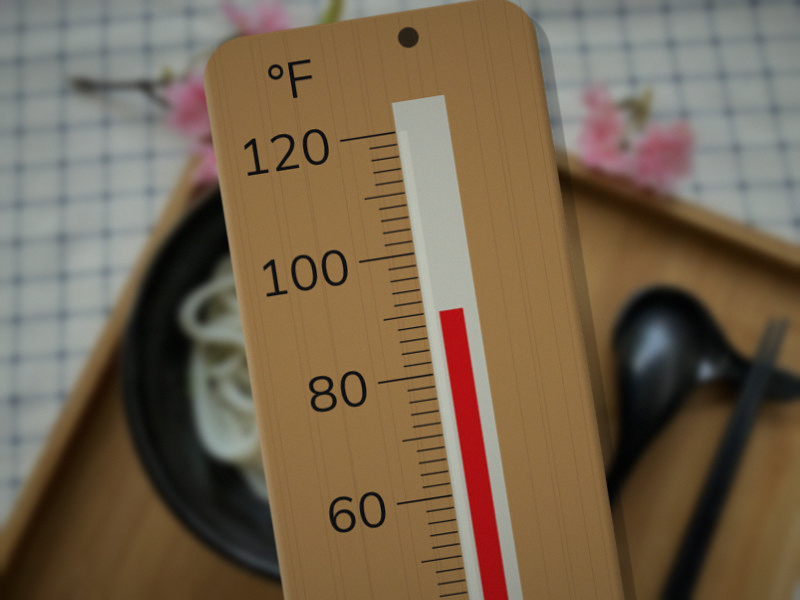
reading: 90; °F
